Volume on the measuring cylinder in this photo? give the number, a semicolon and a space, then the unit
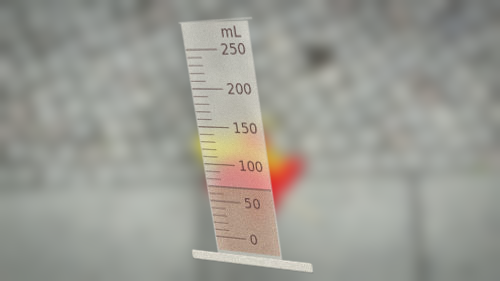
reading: 70; mL
